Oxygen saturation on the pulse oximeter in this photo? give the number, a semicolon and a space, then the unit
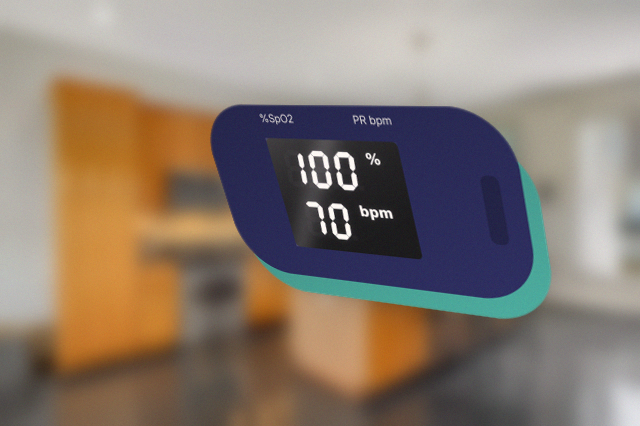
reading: 100; %
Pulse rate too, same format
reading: 70; bpm
